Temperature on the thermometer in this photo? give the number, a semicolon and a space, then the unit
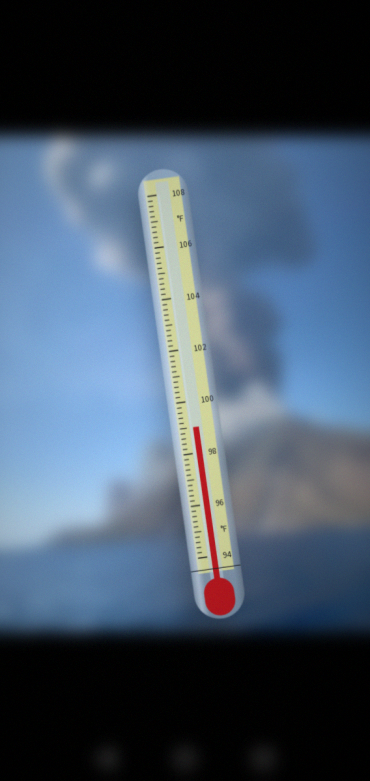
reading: 99; °F
